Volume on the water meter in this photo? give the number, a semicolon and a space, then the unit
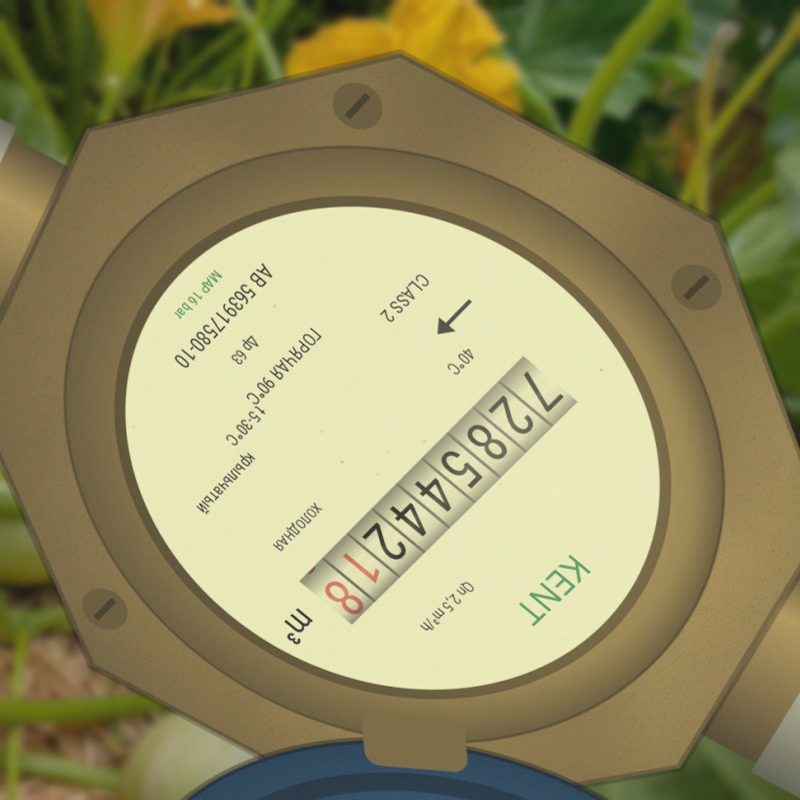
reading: 7285442.18; m³
